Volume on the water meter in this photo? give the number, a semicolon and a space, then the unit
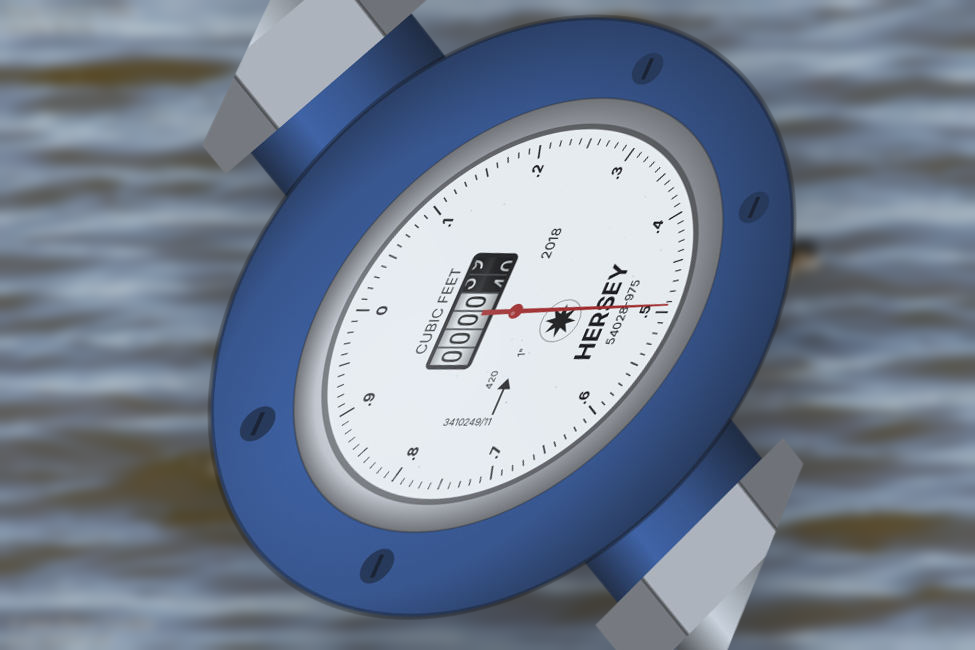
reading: 39.49; ft³
